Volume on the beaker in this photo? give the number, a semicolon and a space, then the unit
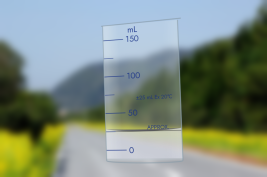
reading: 25; mL
